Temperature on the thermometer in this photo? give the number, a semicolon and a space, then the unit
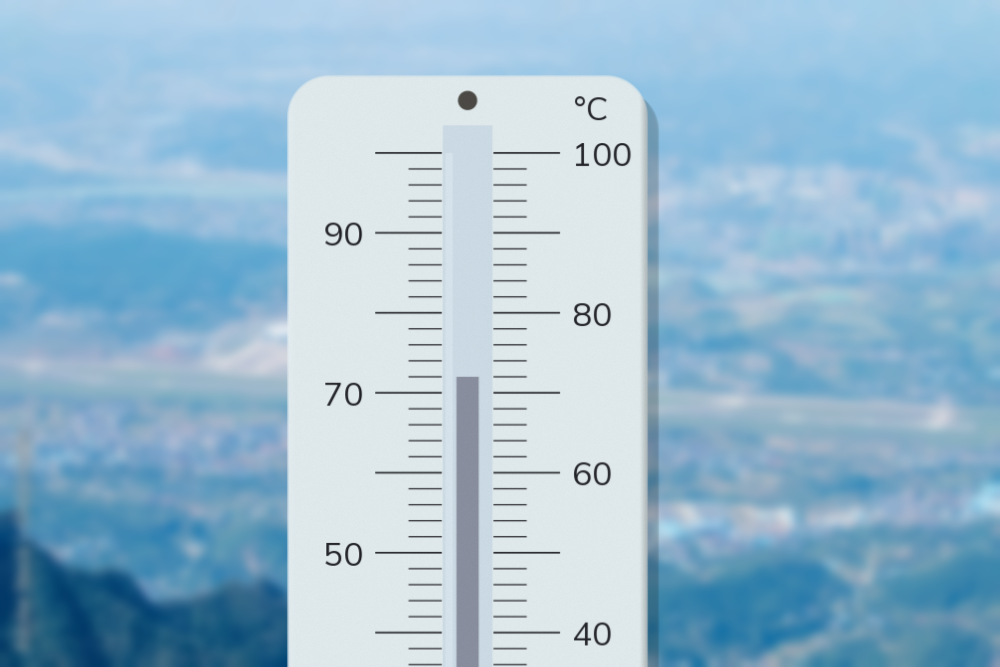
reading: 72; °C
